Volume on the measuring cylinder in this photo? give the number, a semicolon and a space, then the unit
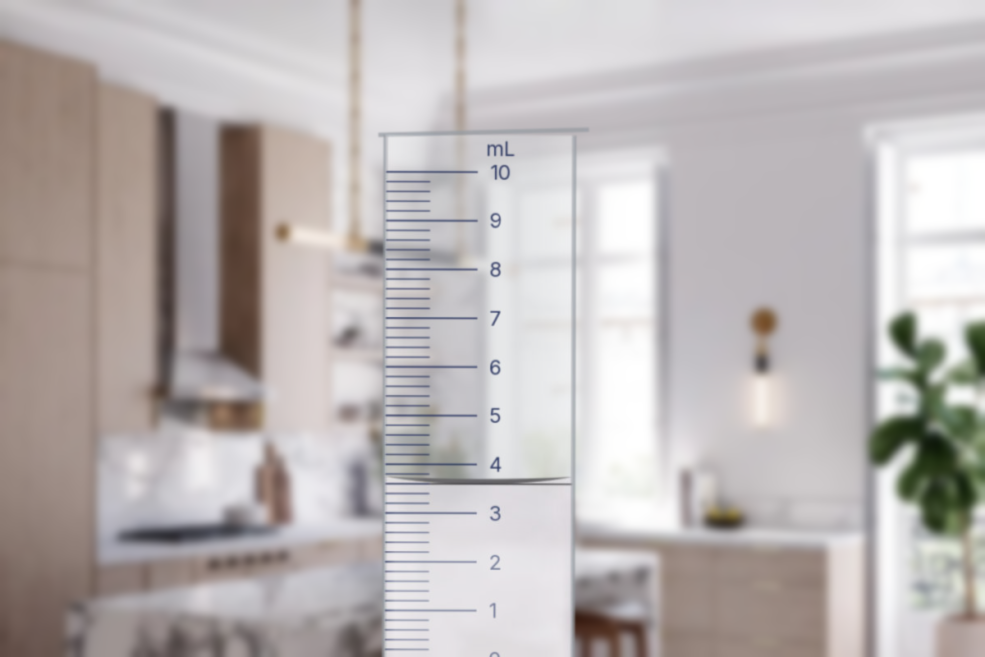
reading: 3.6; mL
